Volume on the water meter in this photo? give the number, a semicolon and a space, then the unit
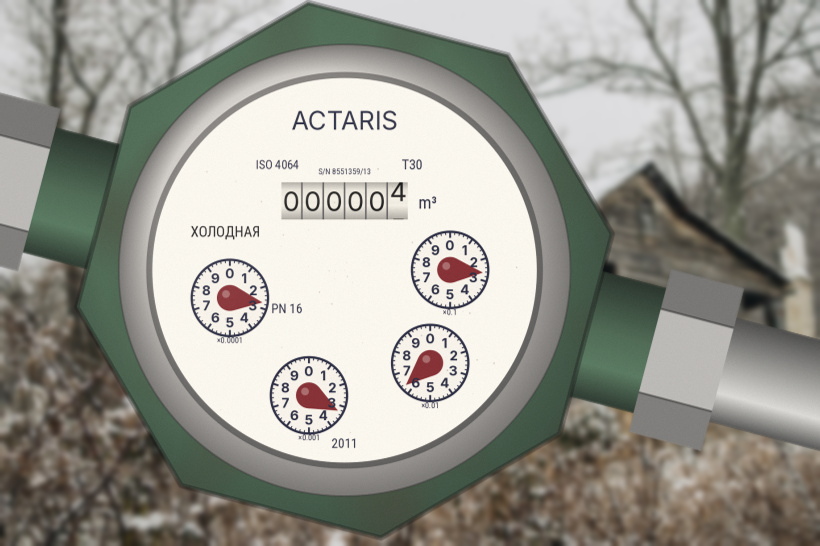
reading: 4.2632; m³
